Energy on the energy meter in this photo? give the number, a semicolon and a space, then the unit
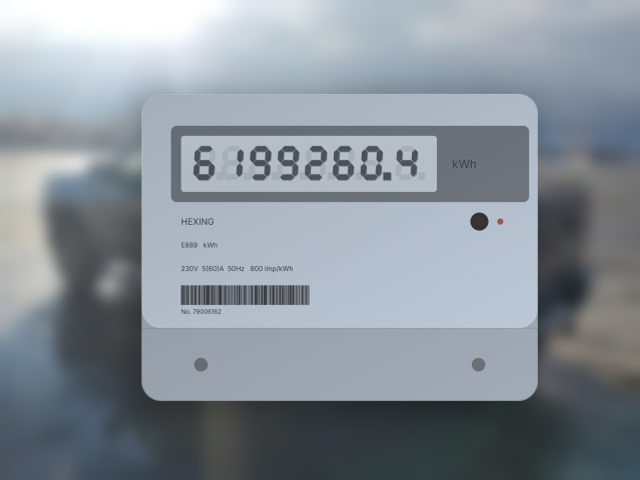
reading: 6199260.4; kWh
